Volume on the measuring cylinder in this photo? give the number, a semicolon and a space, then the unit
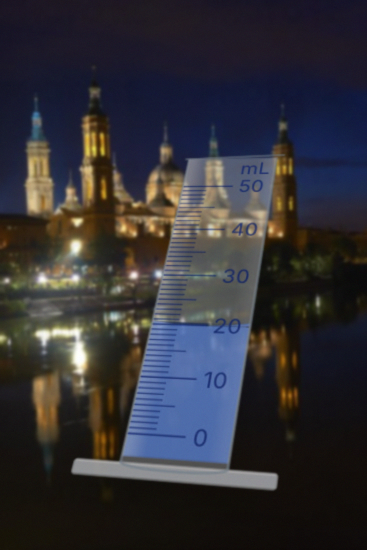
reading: 20; mL
